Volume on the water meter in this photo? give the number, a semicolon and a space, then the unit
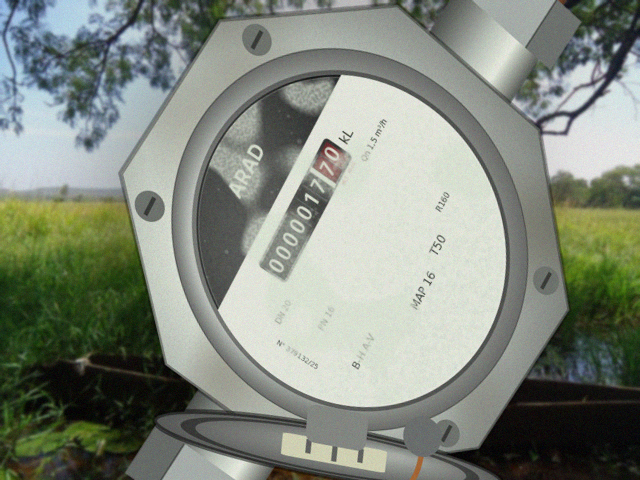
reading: 17.70; kL
